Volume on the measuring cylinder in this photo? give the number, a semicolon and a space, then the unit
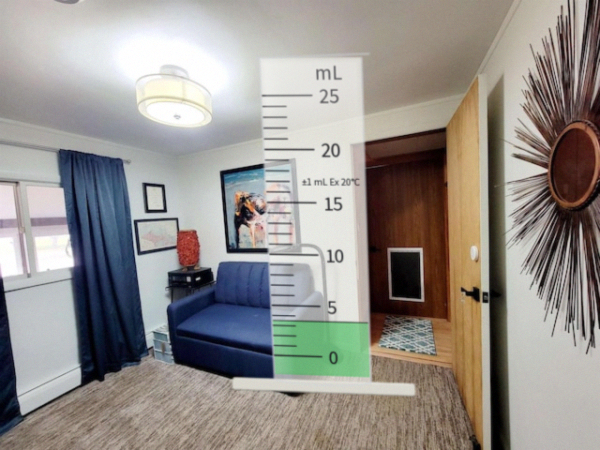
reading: 3.5; mL
